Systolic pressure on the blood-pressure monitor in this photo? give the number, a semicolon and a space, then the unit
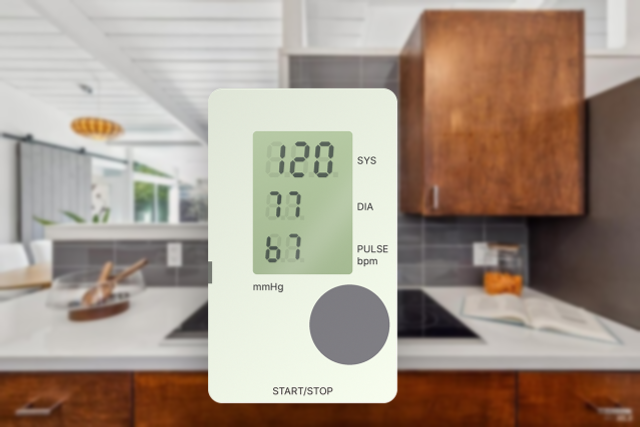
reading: 120; mmHg
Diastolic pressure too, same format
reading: 77; mmHg
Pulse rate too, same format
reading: 67; bpm
